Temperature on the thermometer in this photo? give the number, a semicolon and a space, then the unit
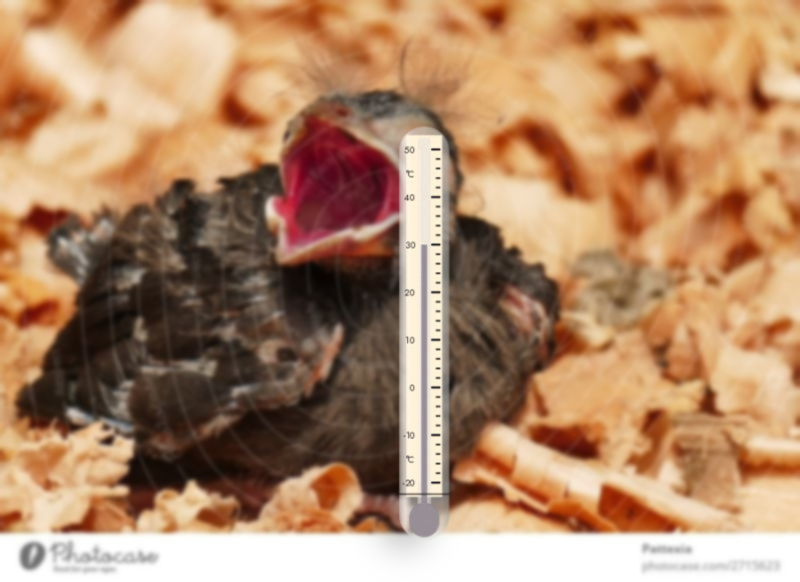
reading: 30; °C
